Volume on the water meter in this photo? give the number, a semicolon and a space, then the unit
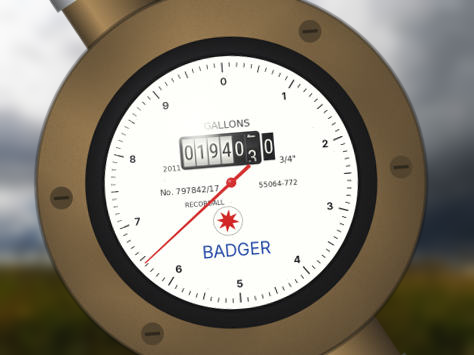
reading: 194026.4; gal
